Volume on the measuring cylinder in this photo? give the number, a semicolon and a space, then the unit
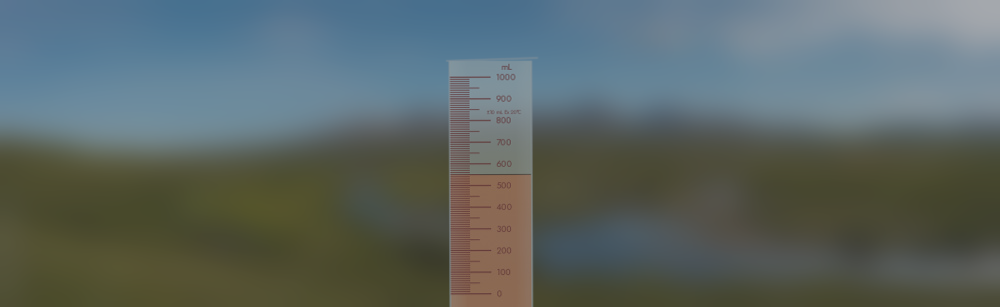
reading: 550; mL
